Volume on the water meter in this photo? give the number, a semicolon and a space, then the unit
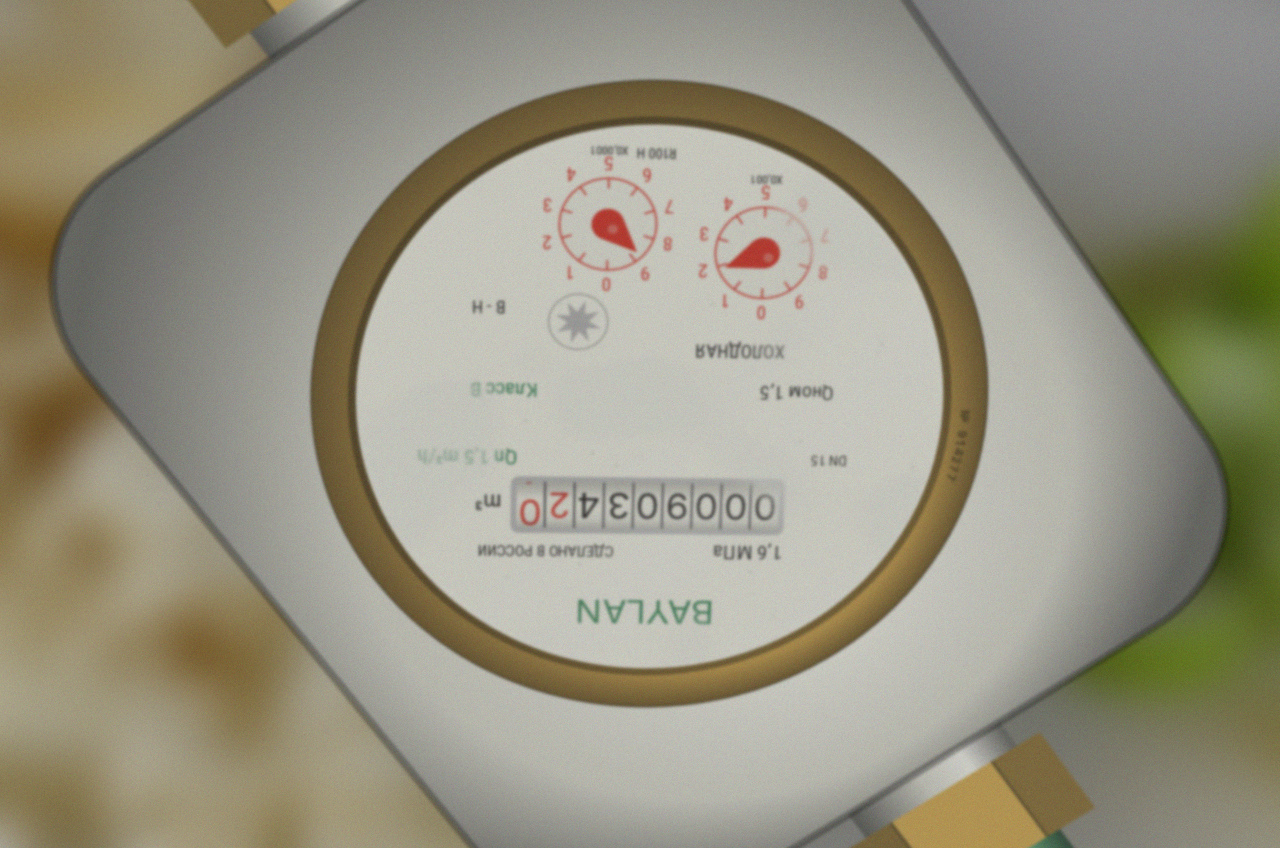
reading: 9034.2018; m³
